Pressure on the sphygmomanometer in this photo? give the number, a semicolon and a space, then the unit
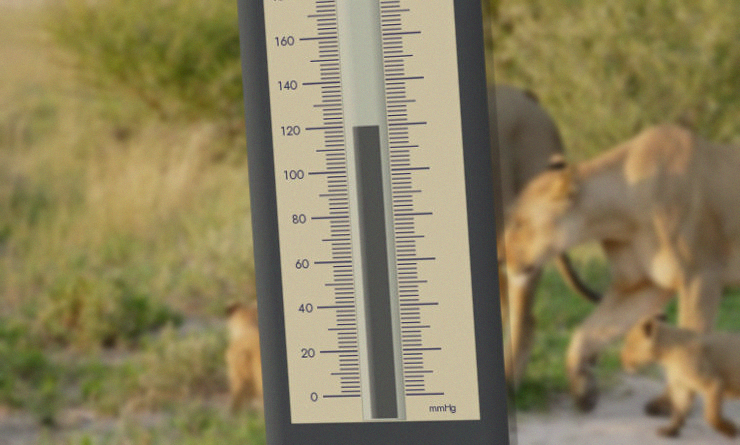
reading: 120; mmHg
